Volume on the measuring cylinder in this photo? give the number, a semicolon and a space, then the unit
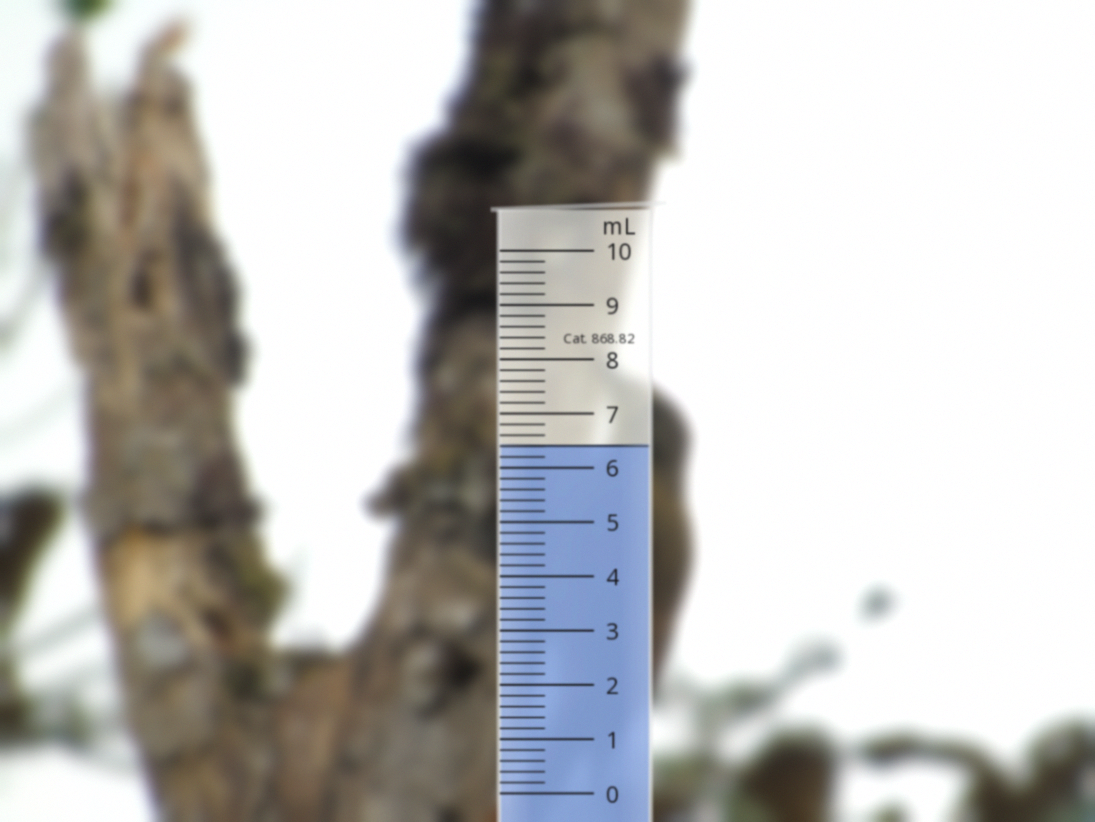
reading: 6.4; mL
